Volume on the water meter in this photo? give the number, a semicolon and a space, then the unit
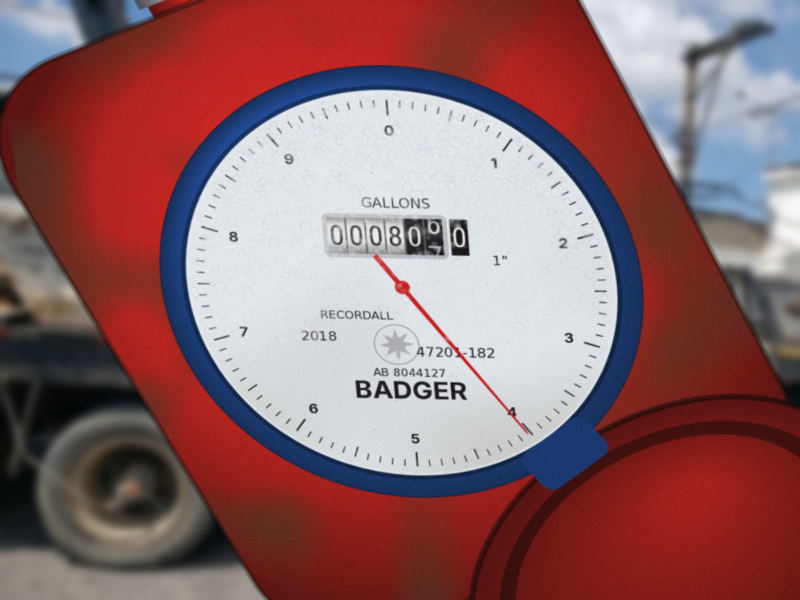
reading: 8064.0; gal
